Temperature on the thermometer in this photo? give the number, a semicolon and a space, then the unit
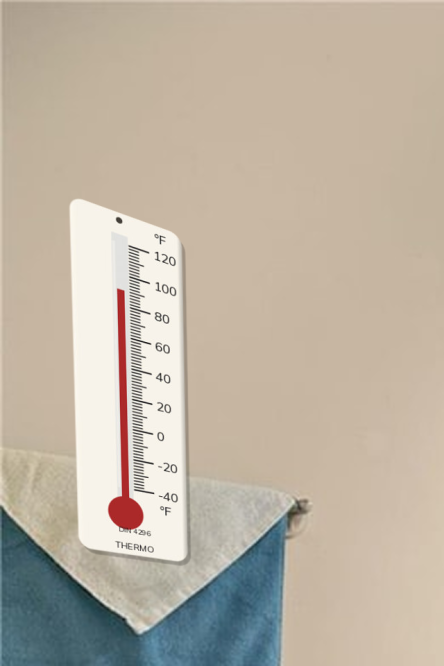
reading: 90; °F
